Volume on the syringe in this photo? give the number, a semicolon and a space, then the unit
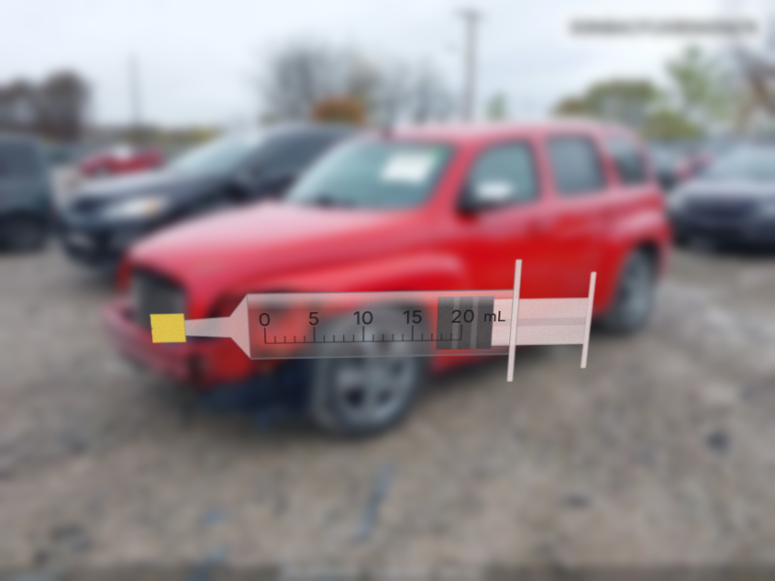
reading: 17.5; mL
